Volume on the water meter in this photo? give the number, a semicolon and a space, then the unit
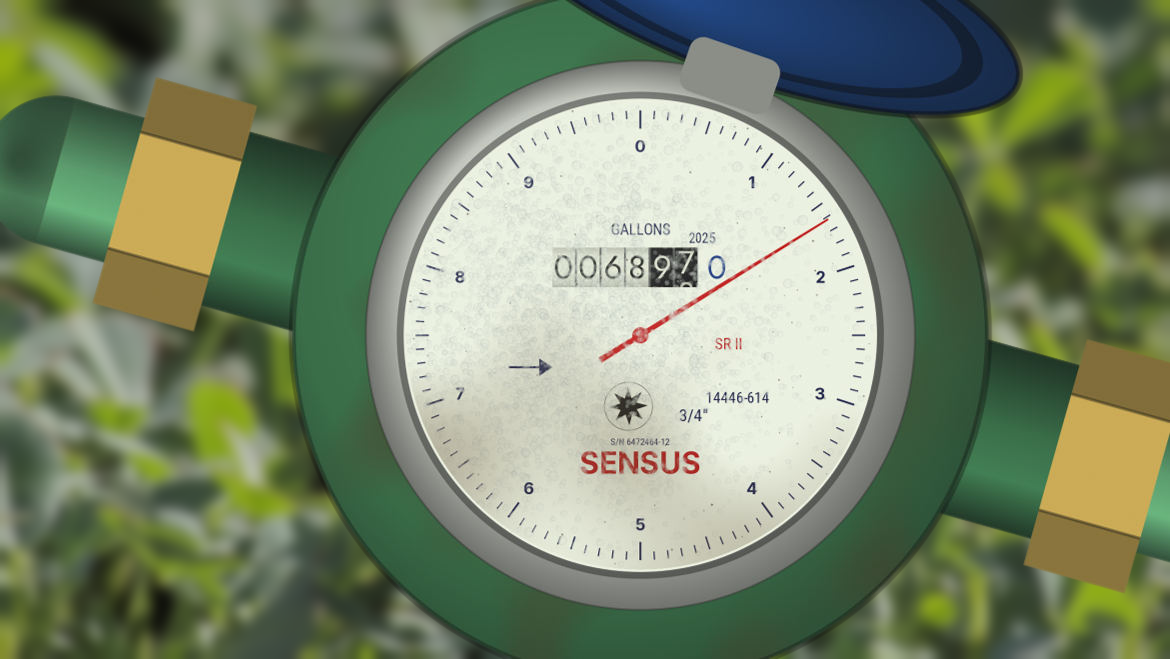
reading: 68971.6; gal
